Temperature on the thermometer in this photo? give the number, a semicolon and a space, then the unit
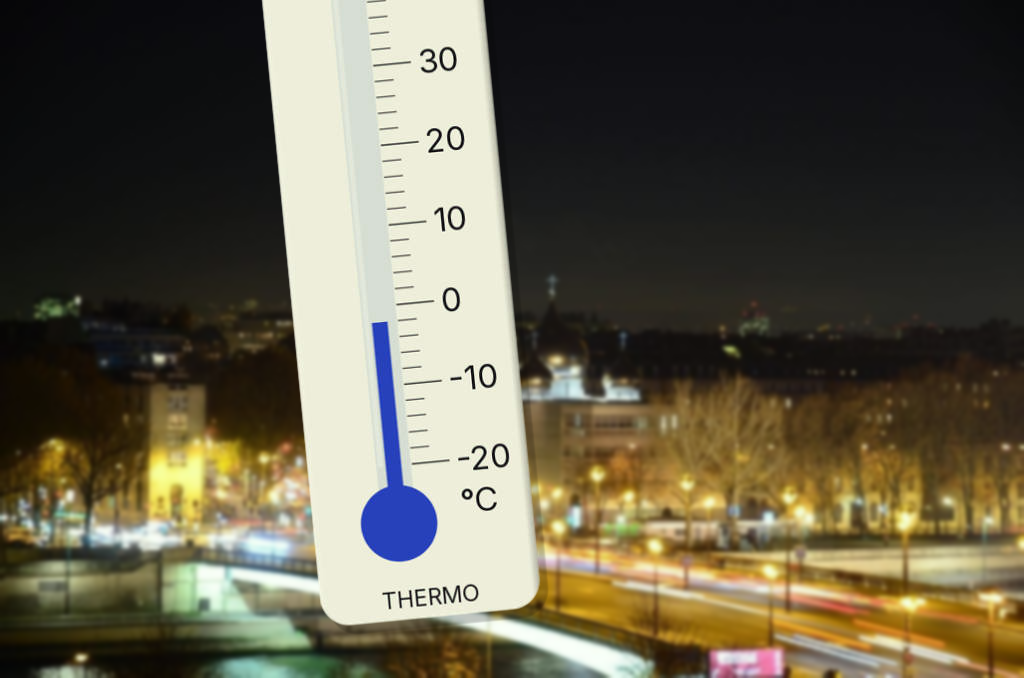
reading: -2; °C
